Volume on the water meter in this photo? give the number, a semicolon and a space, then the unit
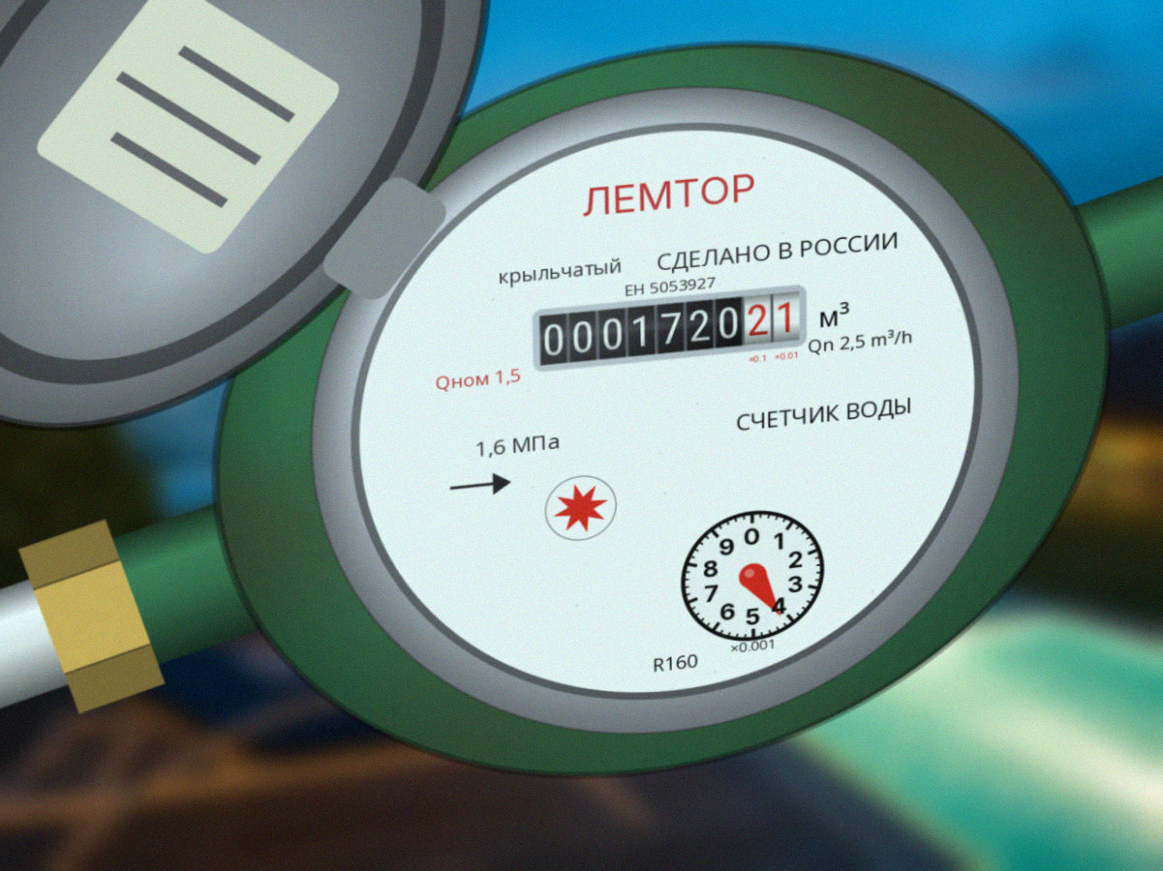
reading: 1720.214; m³
